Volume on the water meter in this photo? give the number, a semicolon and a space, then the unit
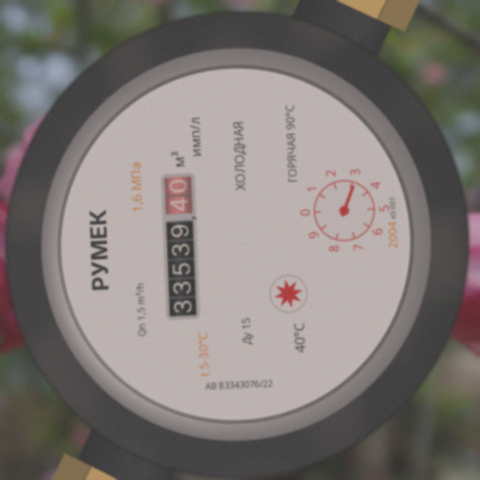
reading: 33539.403; m³
